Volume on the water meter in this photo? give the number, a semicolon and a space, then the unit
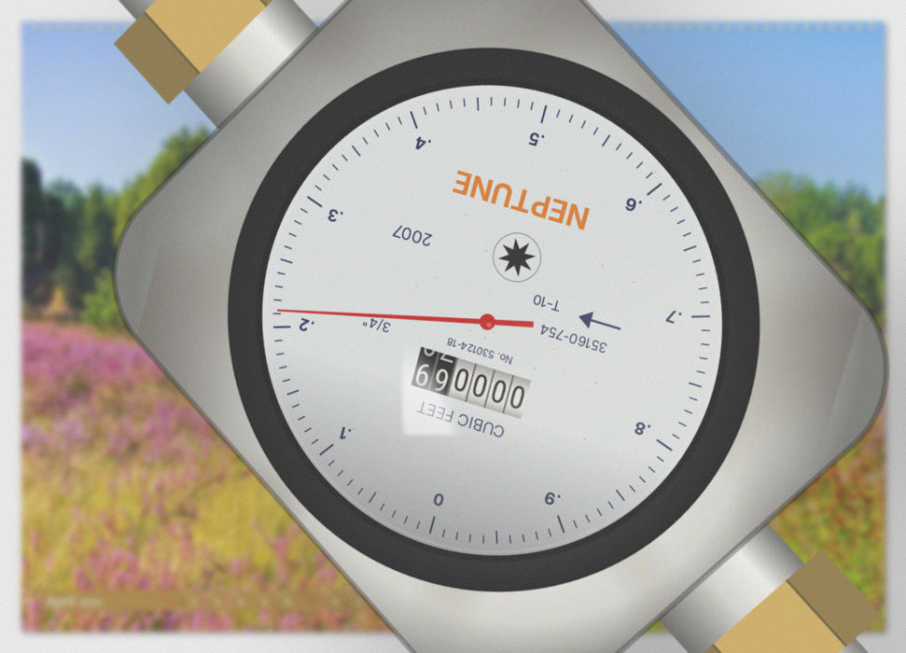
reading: 69.21; ft³
